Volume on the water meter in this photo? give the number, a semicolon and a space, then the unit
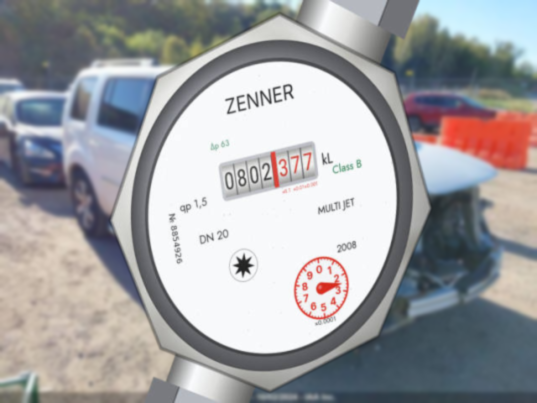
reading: 802.3772; kL
